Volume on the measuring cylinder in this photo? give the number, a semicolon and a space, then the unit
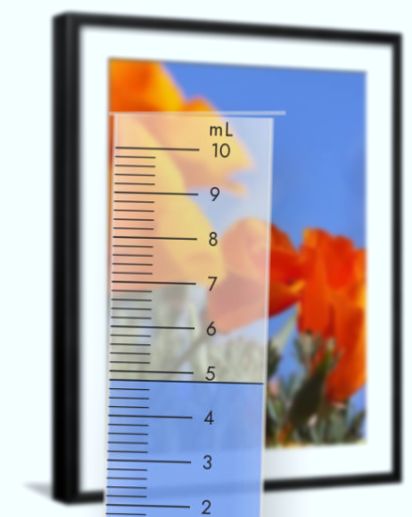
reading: 4.8; mL
